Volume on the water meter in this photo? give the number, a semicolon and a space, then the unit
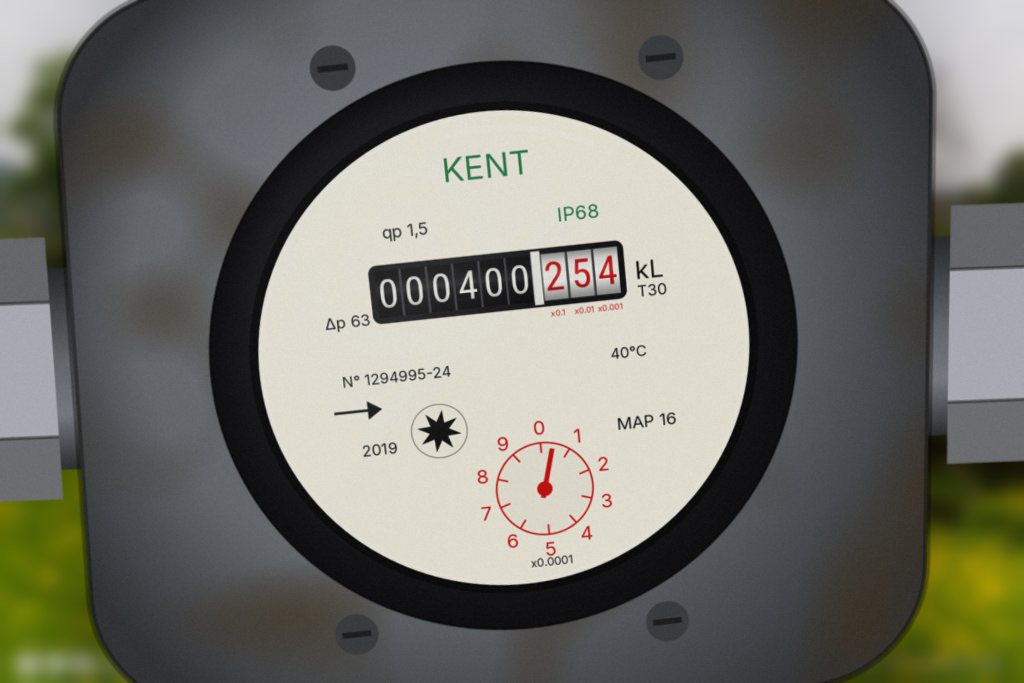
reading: 400.2540; kL
